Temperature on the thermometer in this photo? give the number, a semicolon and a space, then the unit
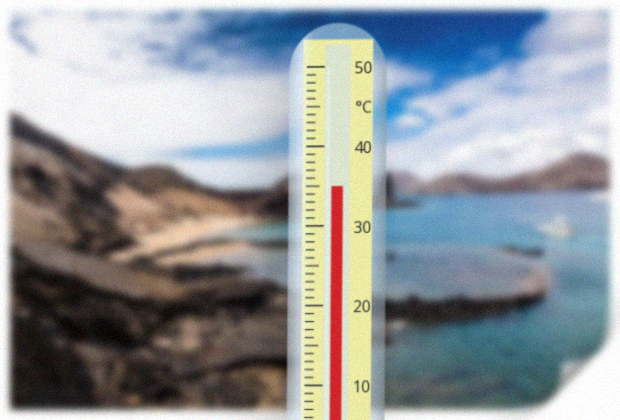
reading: 35; °C
